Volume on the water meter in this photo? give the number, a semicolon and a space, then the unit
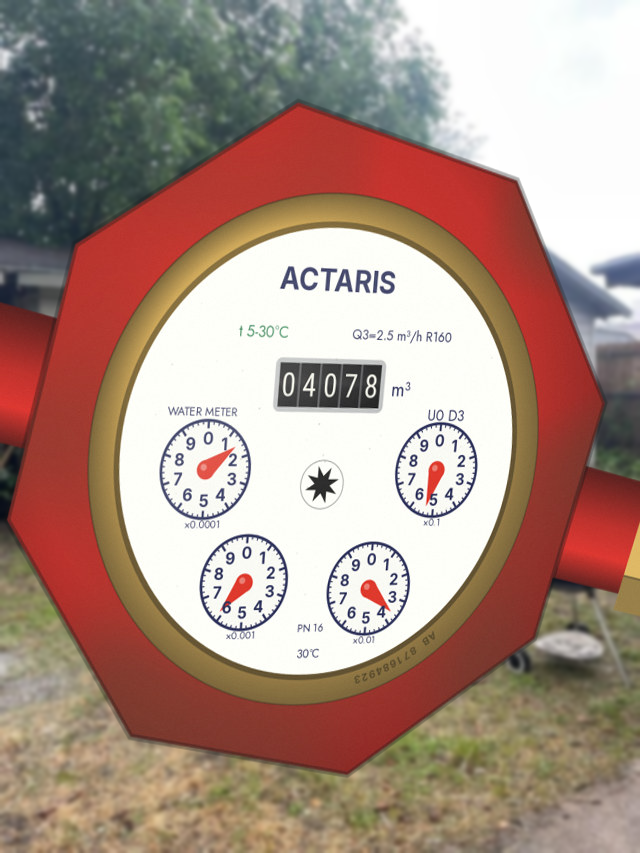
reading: 4078.5361; m³
